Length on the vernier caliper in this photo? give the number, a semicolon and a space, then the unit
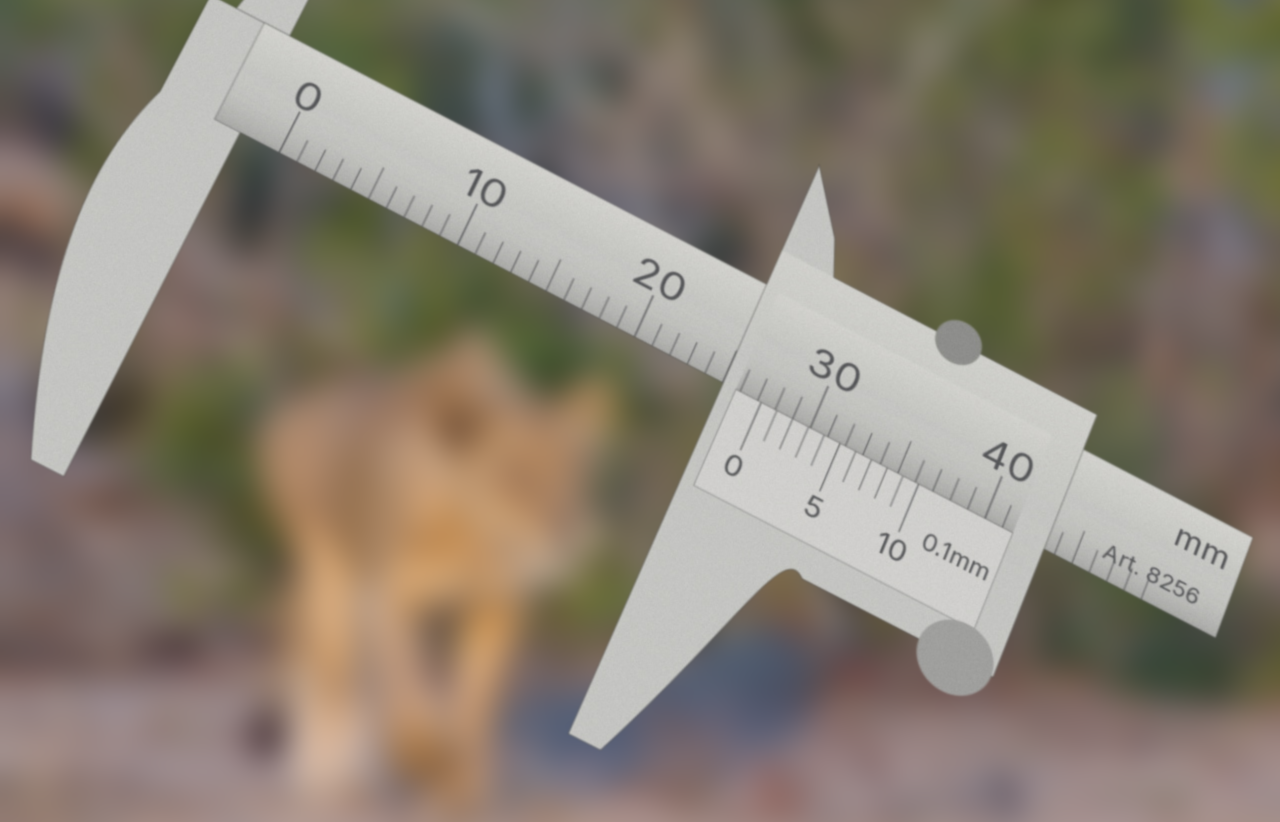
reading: 27.2; mm
